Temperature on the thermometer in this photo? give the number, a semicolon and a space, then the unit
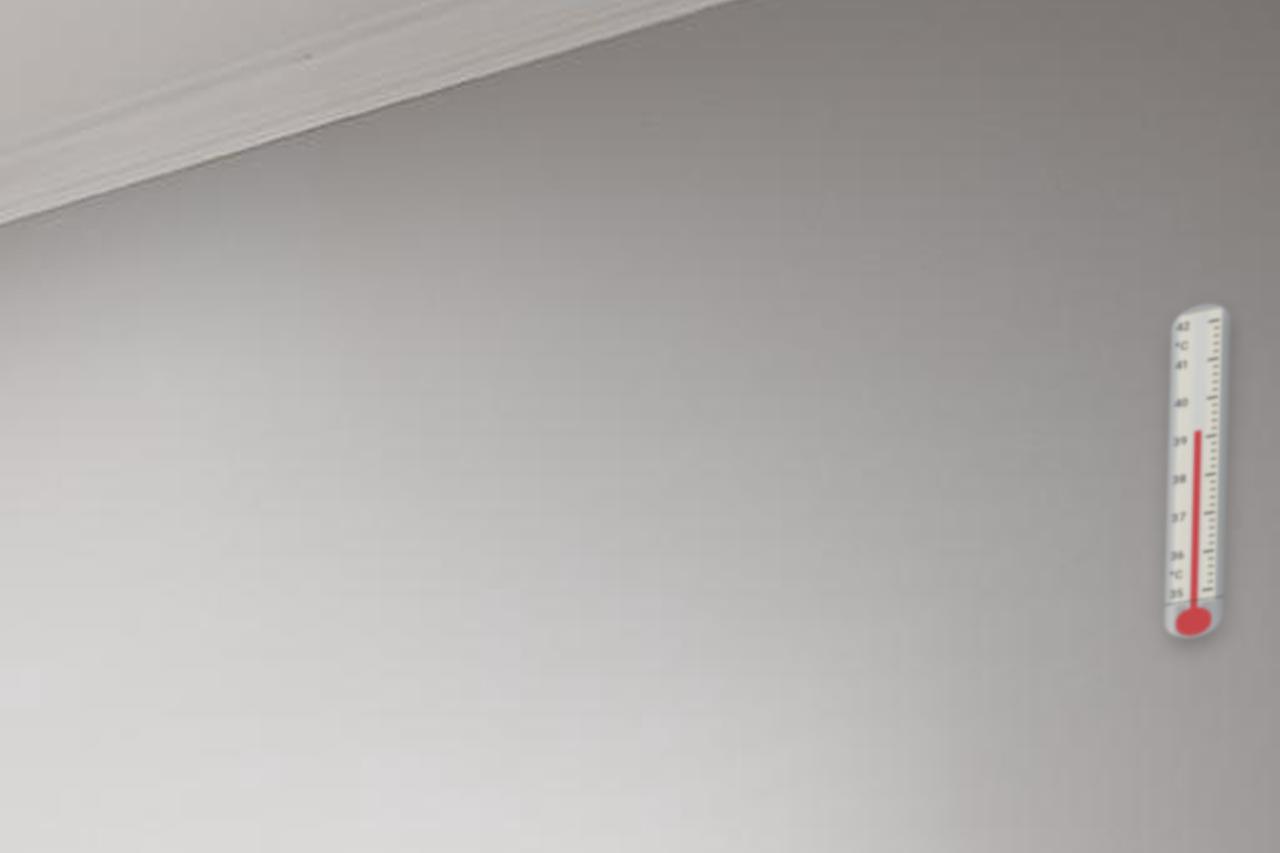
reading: 39.2; °C
